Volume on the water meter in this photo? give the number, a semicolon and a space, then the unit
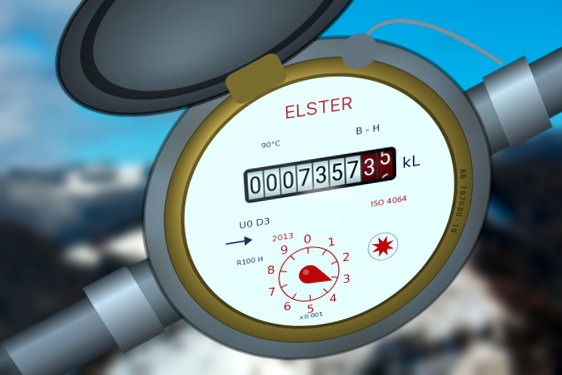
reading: 7357.353; kL
